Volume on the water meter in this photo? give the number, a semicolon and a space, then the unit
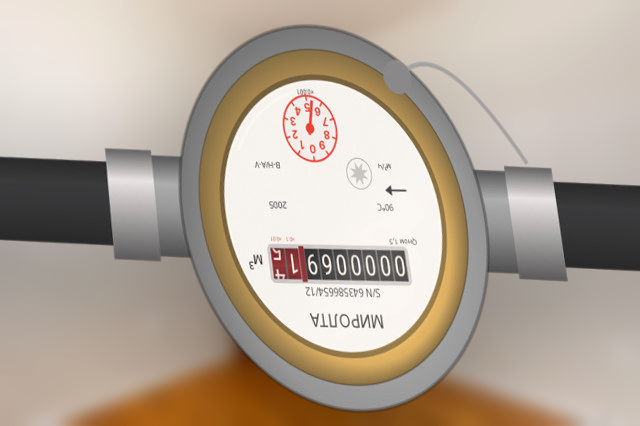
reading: 69.145; m³
